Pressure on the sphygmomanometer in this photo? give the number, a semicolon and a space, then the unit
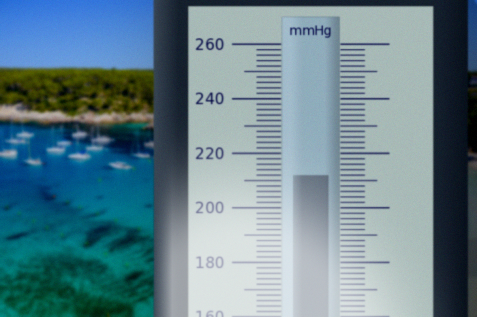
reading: 212; mmHg
